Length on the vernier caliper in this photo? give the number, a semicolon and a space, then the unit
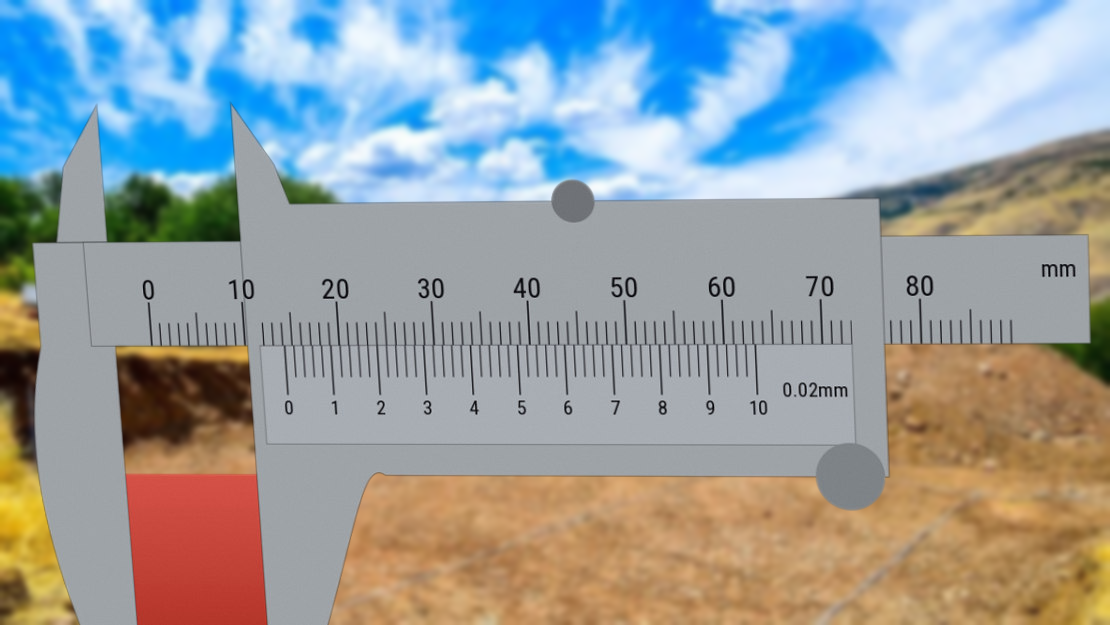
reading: 14.2; mm
